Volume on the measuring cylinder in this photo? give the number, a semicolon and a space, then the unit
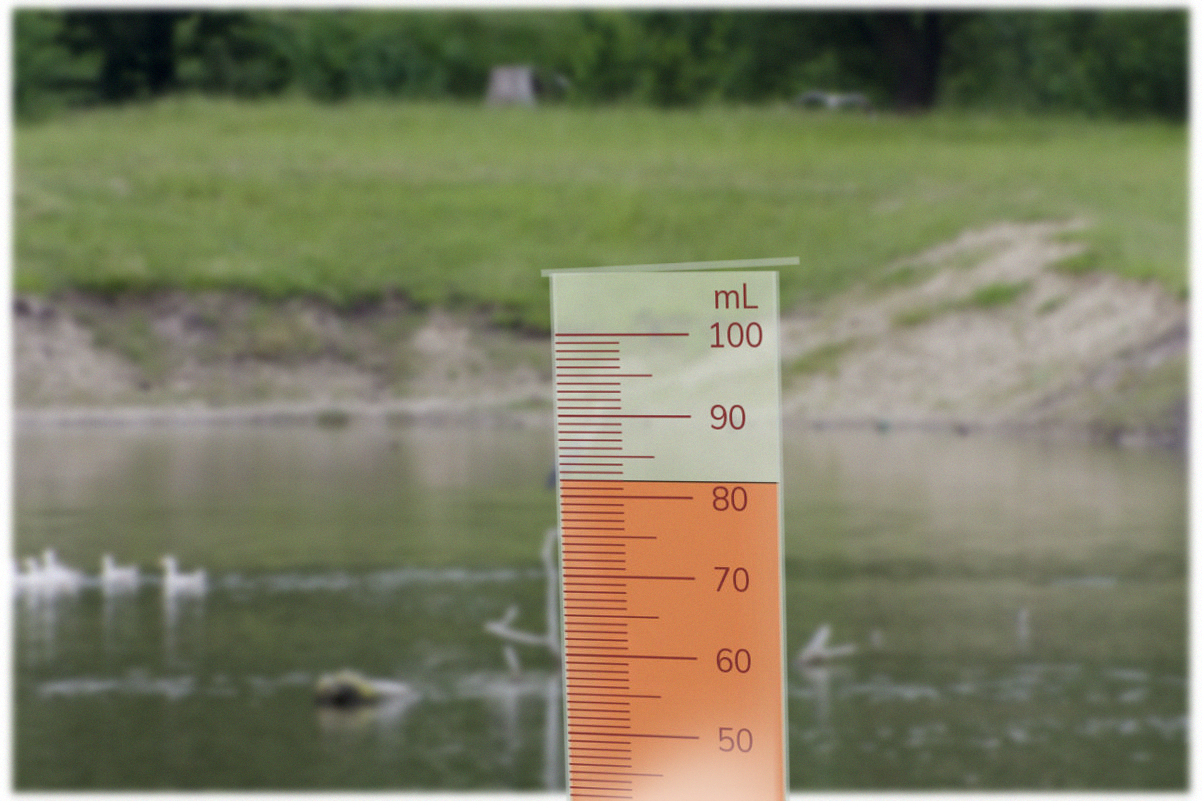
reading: 82; mL
